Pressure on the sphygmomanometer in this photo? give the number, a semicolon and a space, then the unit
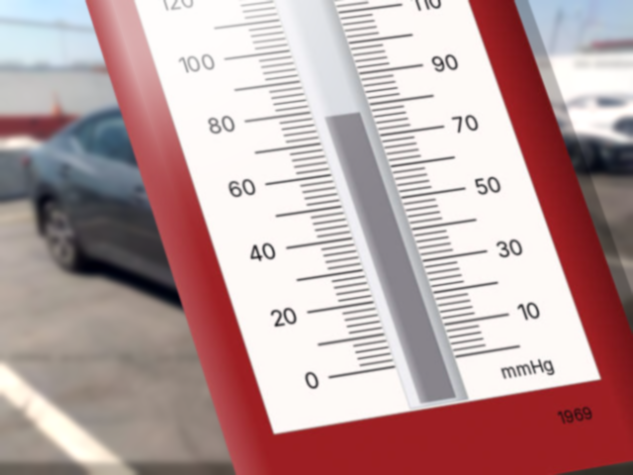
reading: 78; mmHg
